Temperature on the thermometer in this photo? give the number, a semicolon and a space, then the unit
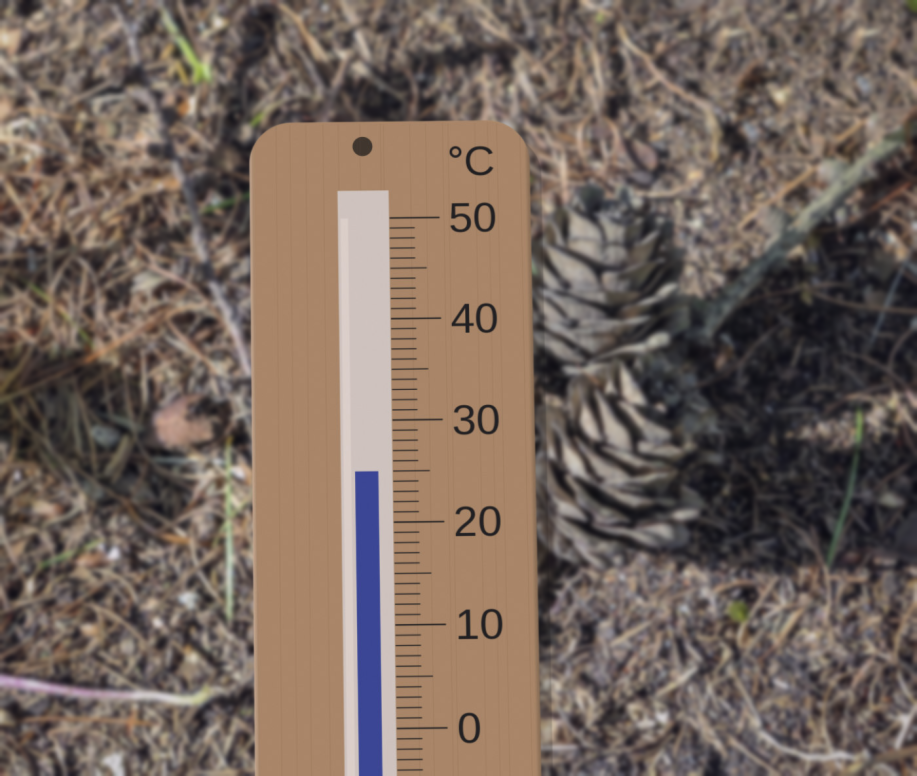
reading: 25; °C
